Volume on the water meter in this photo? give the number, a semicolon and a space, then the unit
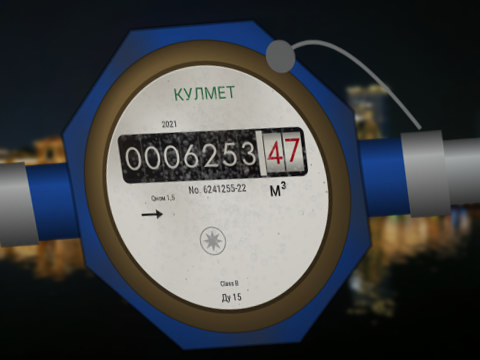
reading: 6253.47; m³
